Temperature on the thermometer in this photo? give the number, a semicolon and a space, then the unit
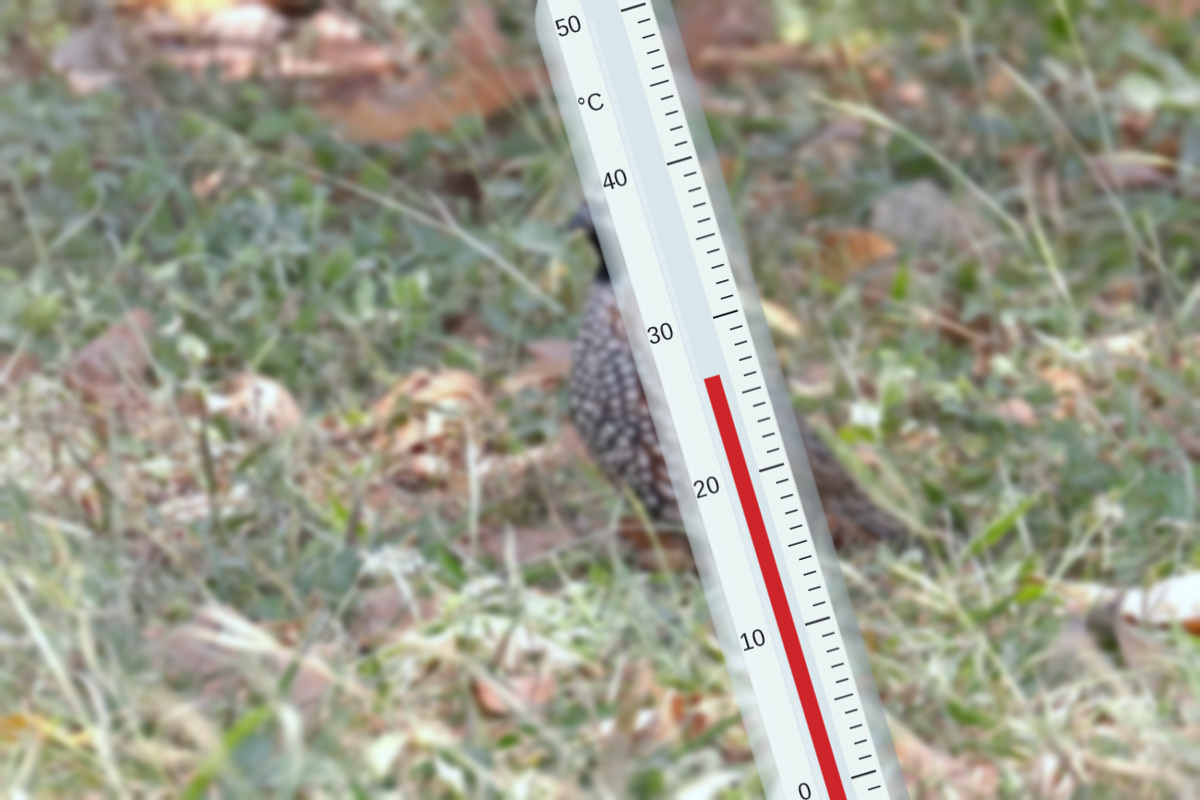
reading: 26.5; °C
